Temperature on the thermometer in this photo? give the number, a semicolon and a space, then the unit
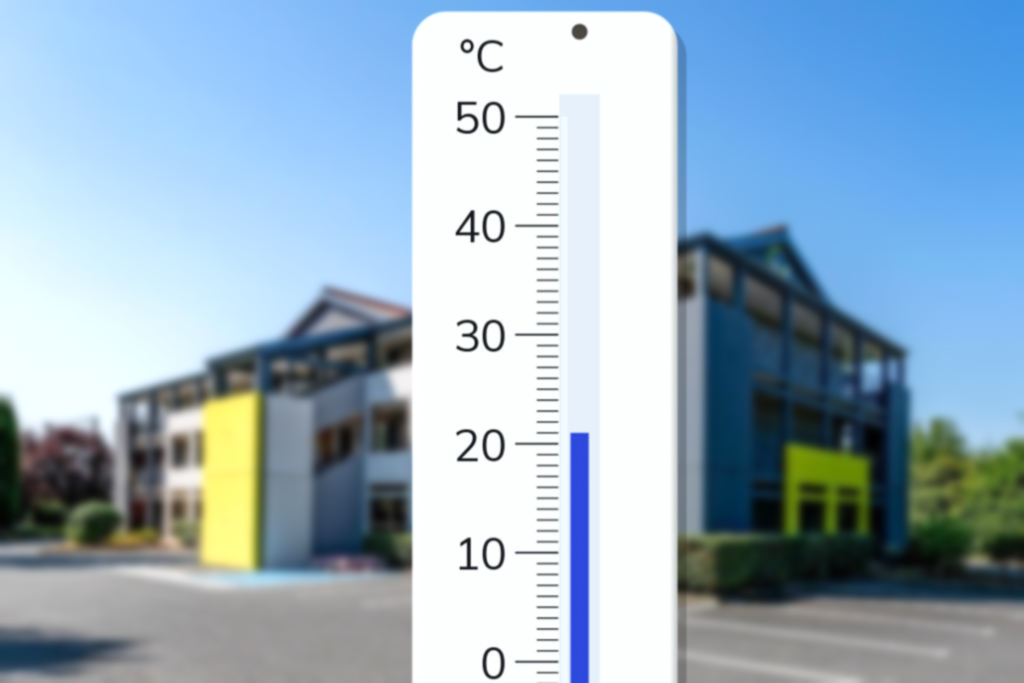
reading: 21; °C
